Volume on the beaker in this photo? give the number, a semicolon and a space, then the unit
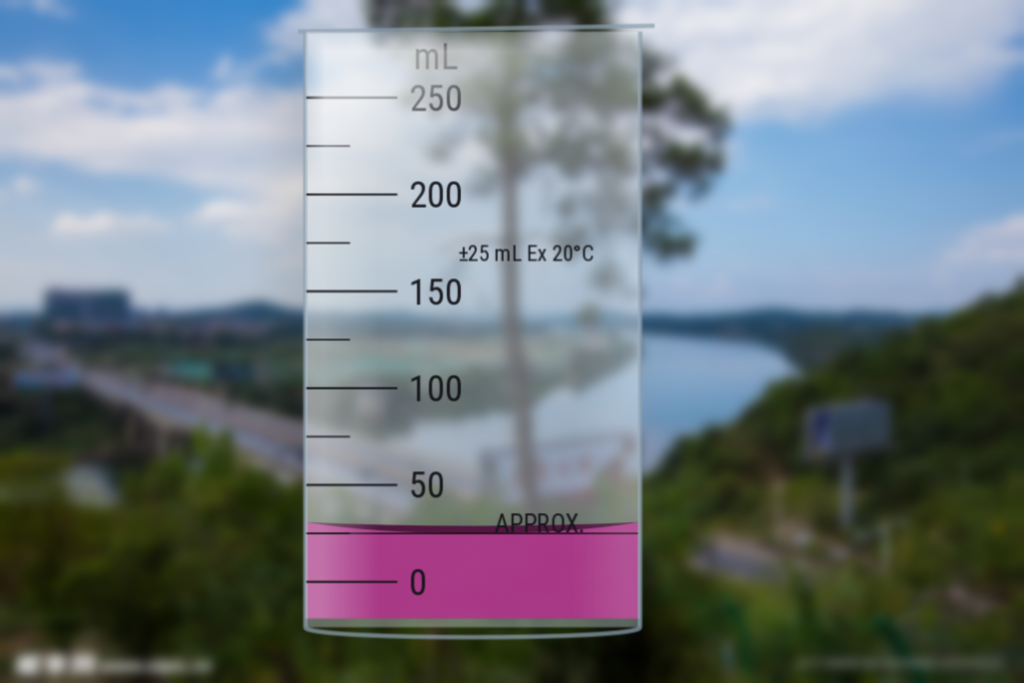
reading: 25; mL
